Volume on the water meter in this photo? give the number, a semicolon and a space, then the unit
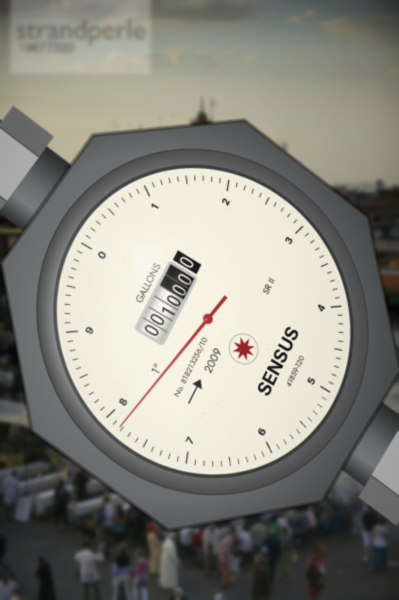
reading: 9997.8; gal
